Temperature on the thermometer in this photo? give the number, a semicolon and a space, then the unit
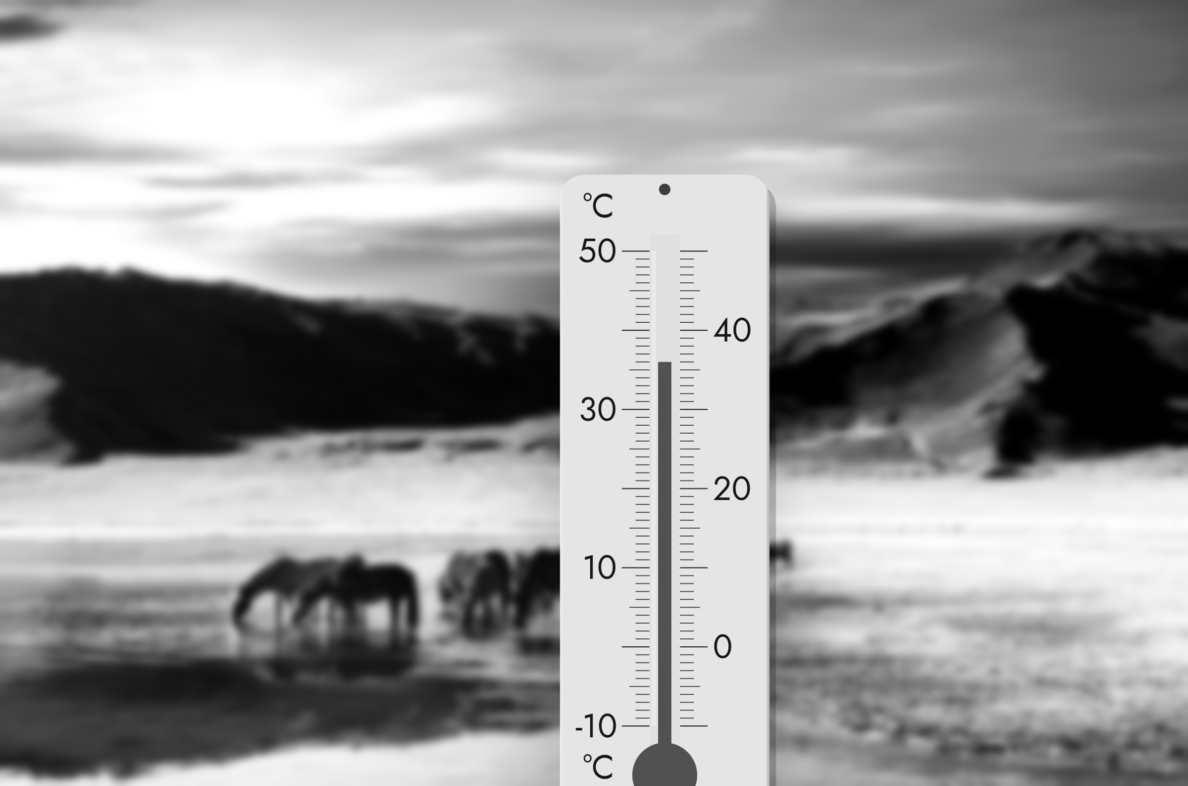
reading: 36; °C
